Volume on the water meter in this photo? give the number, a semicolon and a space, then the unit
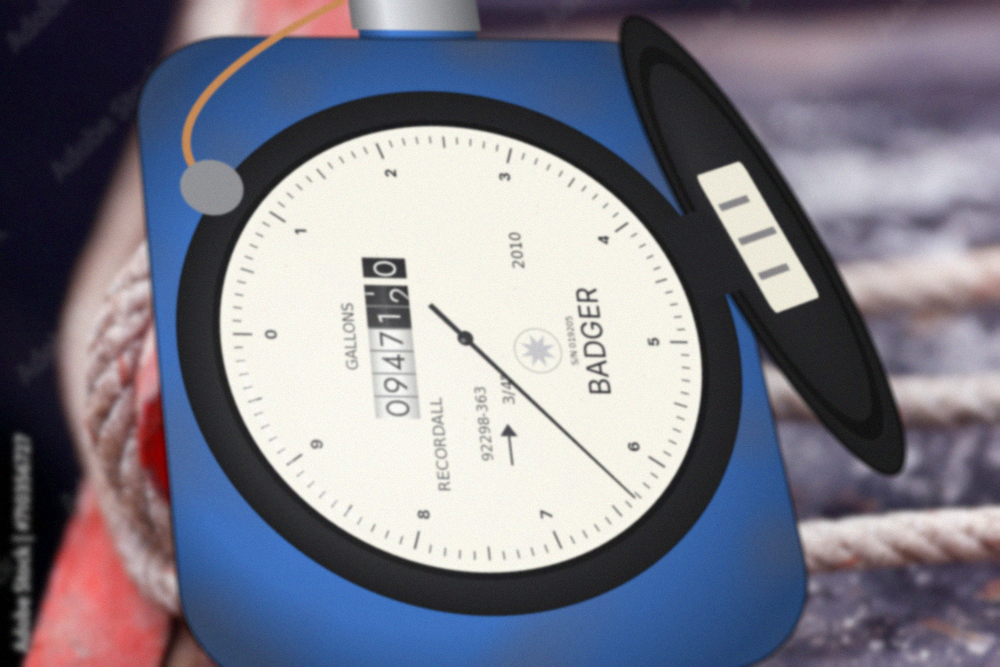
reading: 947116.3; gal
